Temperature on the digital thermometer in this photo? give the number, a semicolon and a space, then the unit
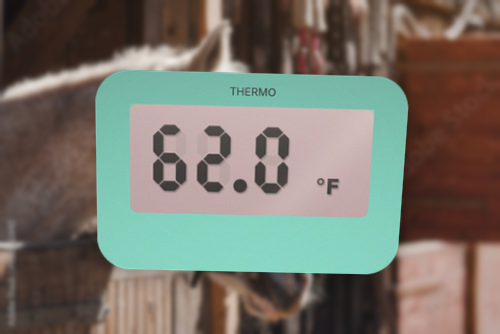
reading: 62.0; °F
